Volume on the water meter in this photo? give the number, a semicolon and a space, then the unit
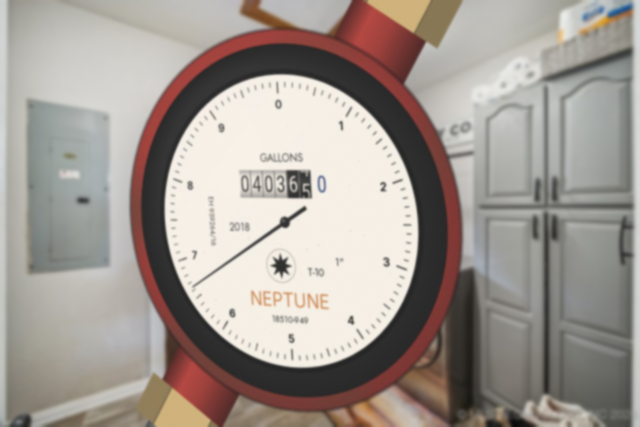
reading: 403646.6; gal
